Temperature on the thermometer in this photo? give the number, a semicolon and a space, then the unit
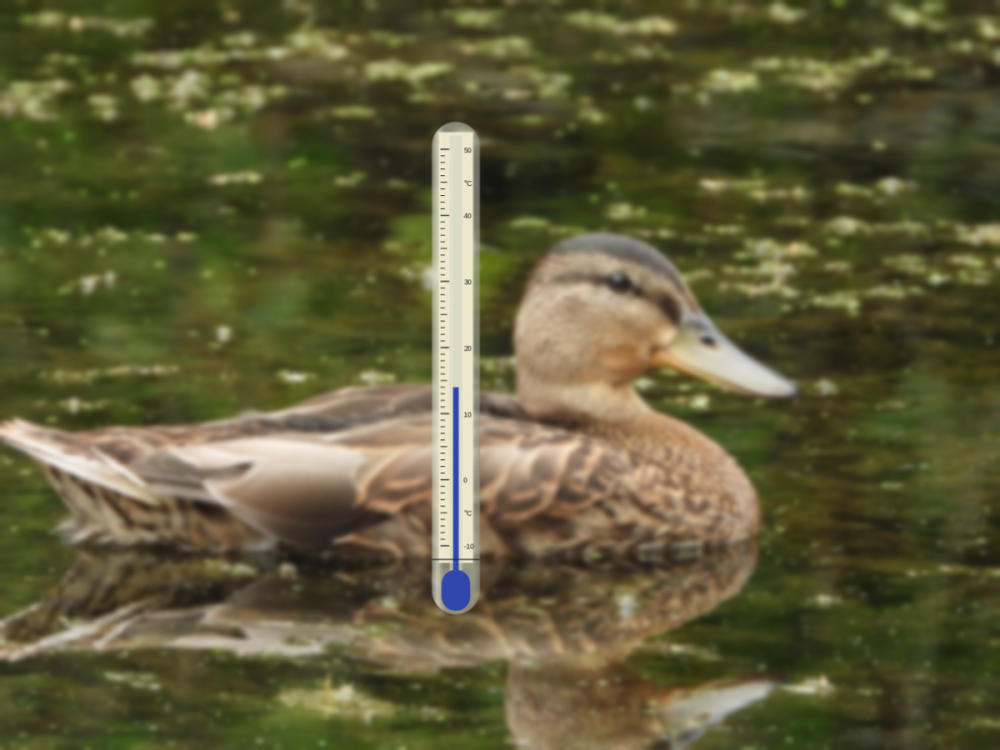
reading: 14; °C
